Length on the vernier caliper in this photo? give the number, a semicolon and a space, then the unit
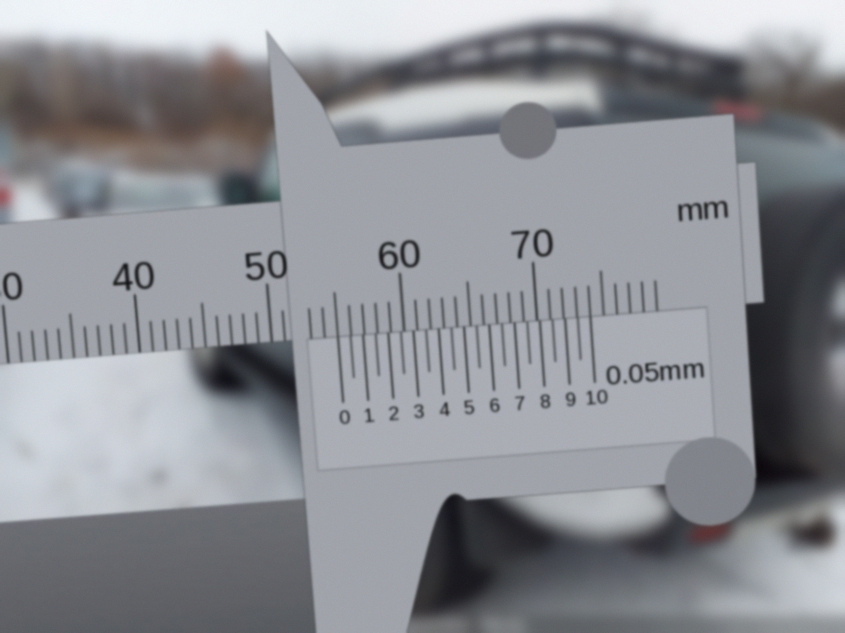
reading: 55.0; mm
